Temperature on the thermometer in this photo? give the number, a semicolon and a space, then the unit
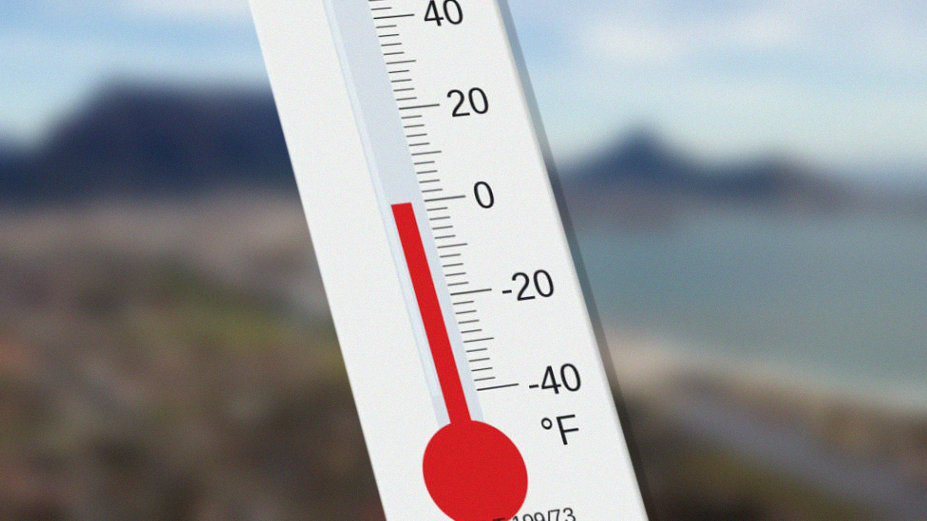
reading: 0; °F
